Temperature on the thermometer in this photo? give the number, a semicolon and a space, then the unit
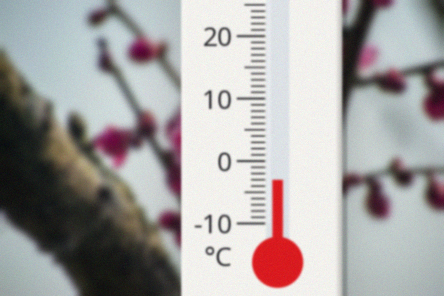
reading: -3; °C
